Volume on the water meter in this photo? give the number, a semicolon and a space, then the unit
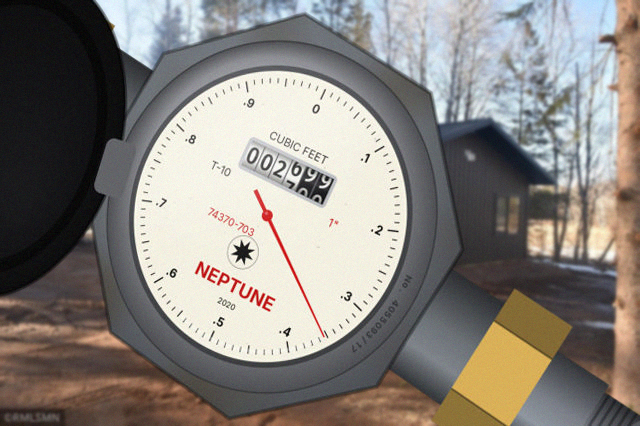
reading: 2699.35; ft³
